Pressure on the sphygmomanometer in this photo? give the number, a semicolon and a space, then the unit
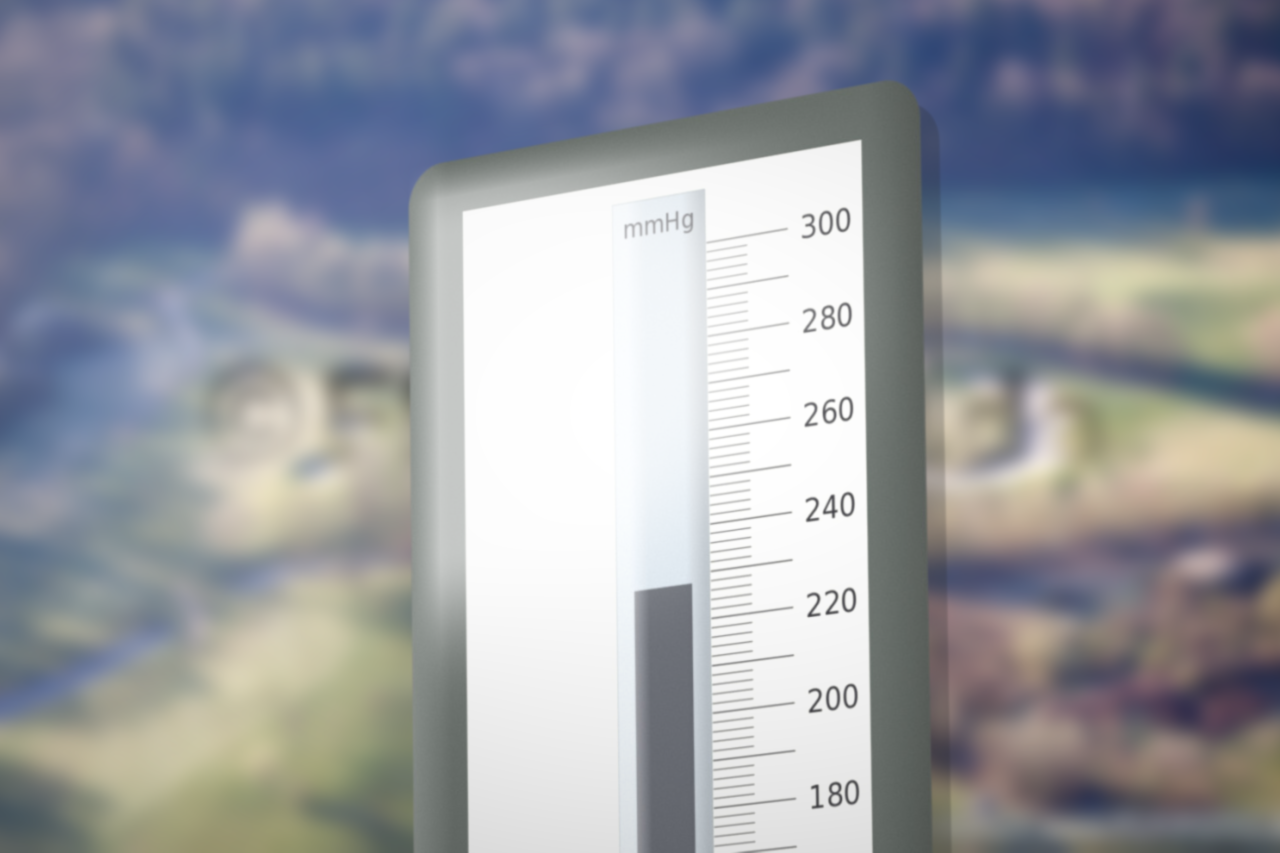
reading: 228; mmHg
